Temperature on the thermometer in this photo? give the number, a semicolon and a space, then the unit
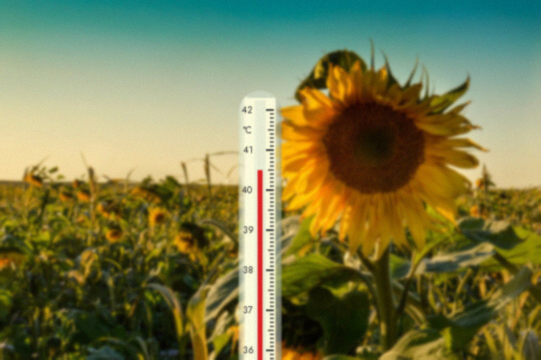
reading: 40.5; °C
